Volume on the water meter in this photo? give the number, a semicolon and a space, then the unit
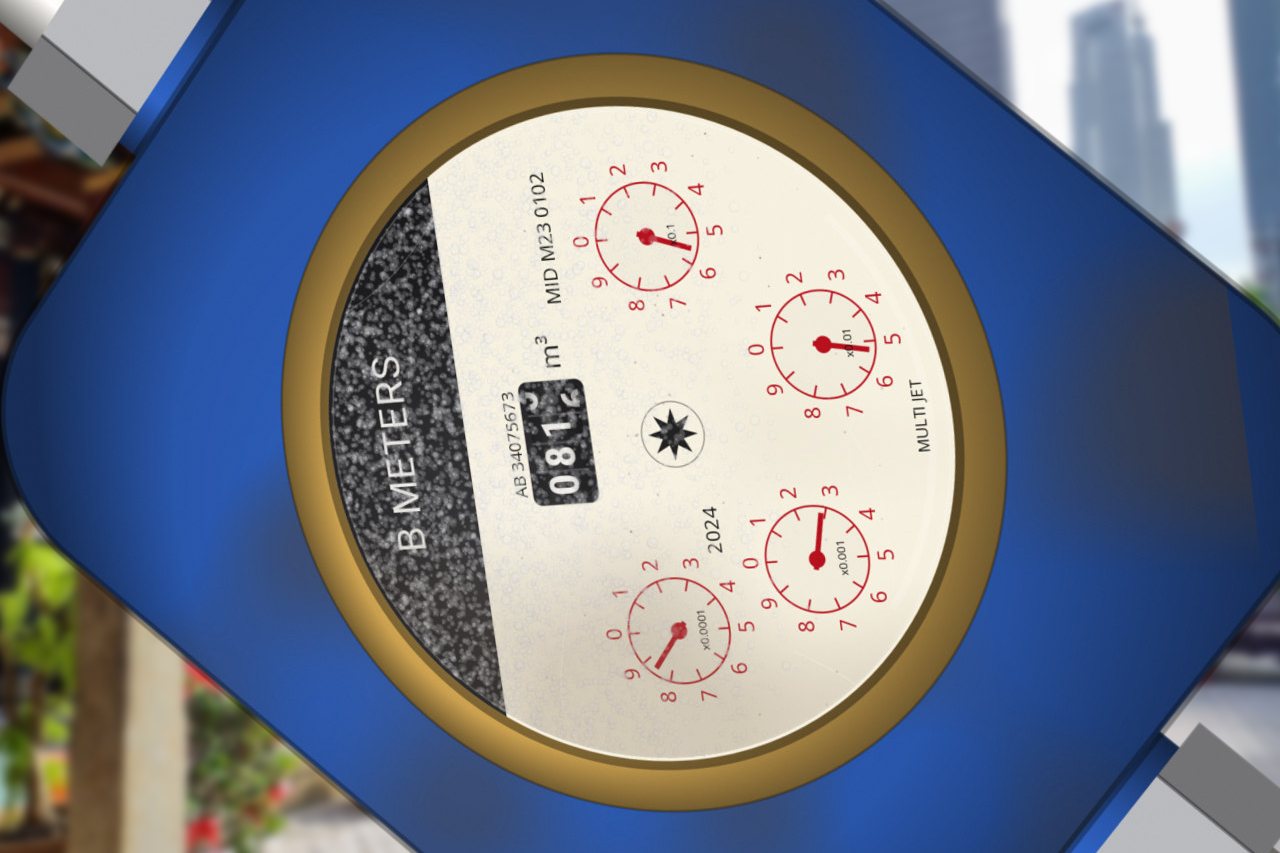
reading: 815.5528; m³
